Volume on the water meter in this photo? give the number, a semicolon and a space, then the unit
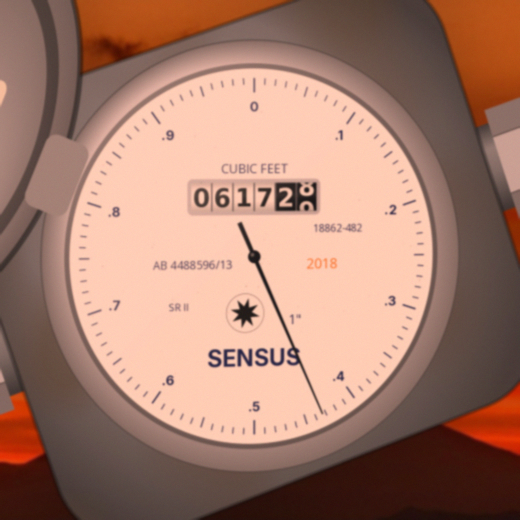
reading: 61728.43; ft³
